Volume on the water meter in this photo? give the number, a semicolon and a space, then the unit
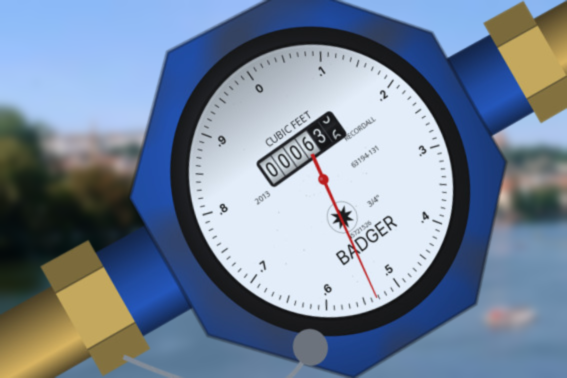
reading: 635.53; ft³
